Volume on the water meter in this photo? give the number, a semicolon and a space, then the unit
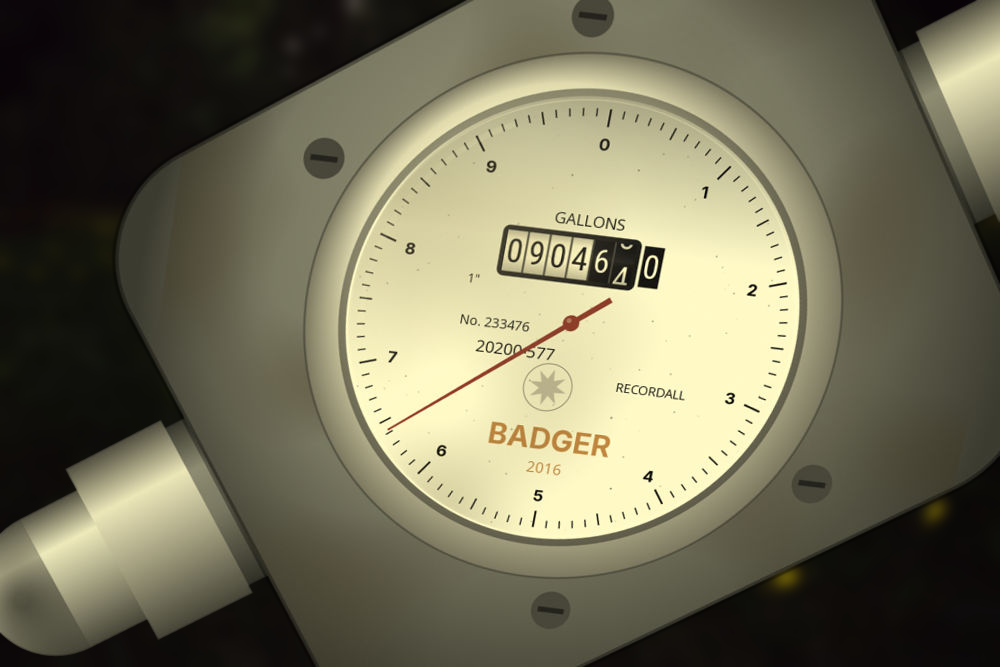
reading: 904636.4; gal
